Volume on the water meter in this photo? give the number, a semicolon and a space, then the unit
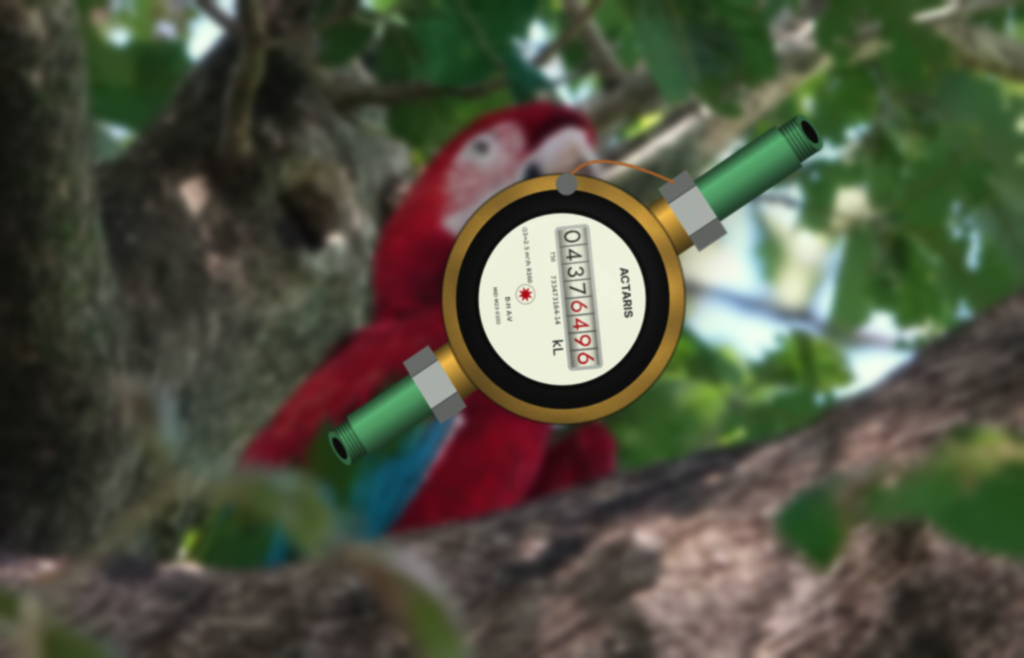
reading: 437.6496; kL
